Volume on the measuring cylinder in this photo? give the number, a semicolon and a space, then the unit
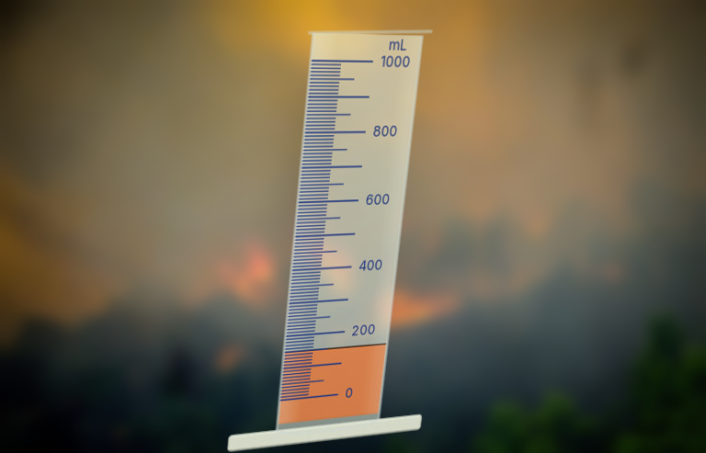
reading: 150; mL
